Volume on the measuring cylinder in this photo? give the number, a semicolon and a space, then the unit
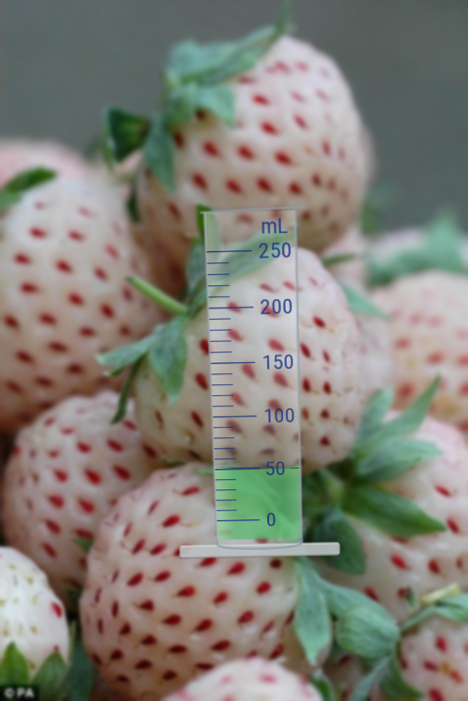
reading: 50; mL
